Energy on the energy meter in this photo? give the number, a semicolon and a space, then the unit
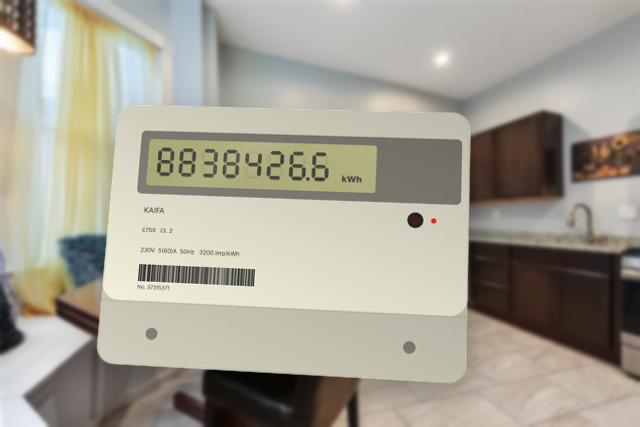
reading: 8838426.6; kWh
